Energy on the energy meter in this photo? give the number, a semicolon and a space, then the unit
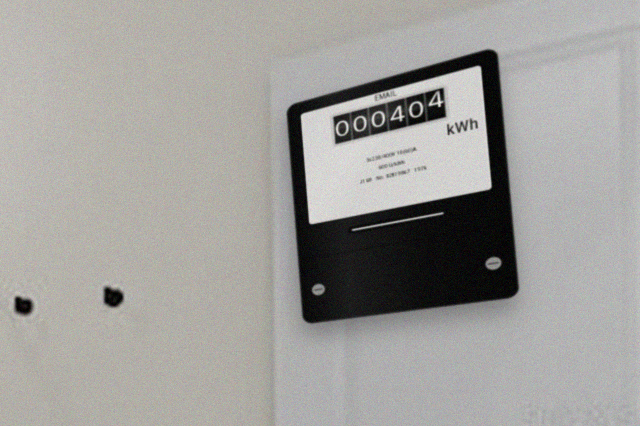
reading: 404; kWh
